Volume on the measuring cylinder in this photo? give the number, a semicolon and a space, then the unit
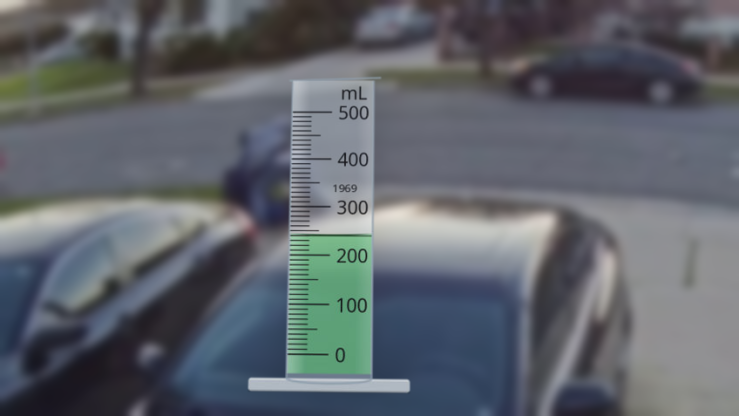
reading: 240; mL
